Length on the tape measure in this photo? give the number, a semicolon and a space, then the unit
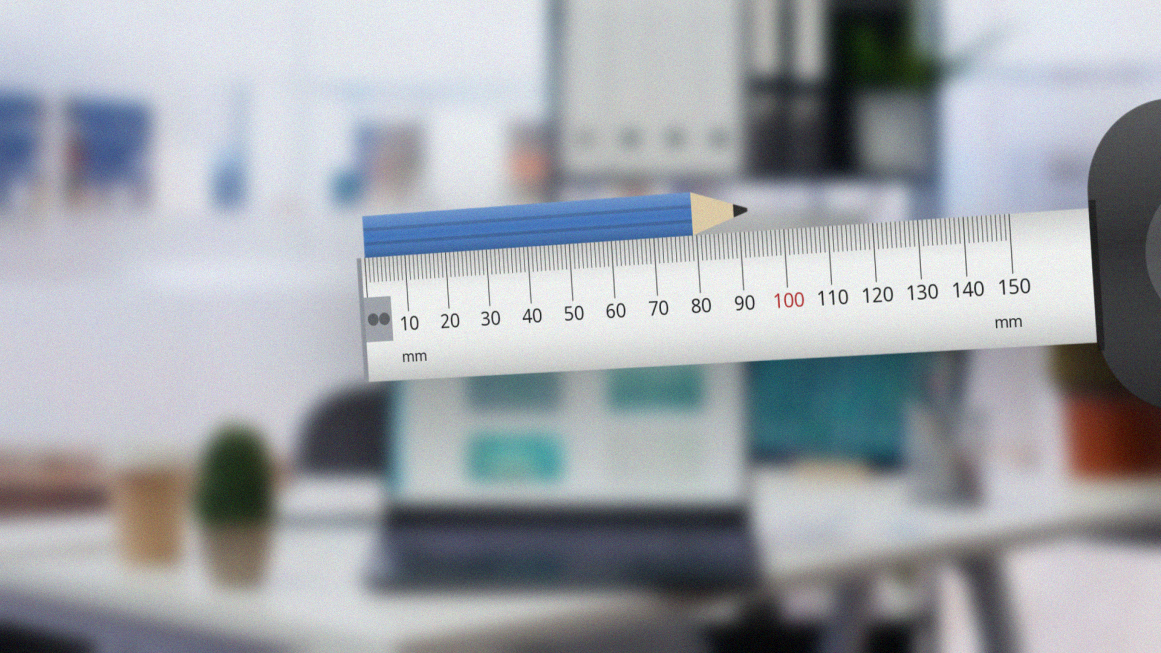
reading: 92; mm
